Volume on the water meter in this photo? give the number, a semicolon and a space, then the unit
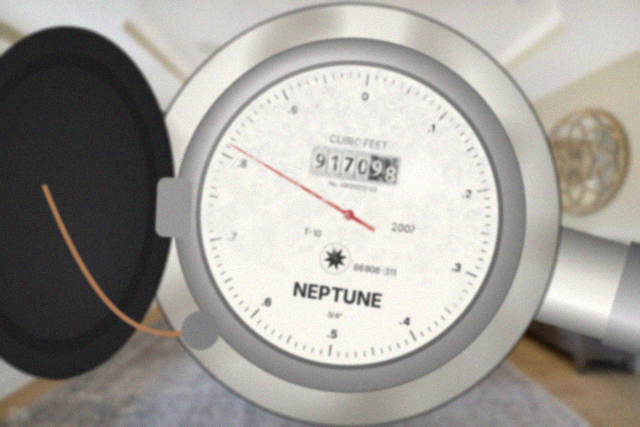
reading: 917097.81; ft³
